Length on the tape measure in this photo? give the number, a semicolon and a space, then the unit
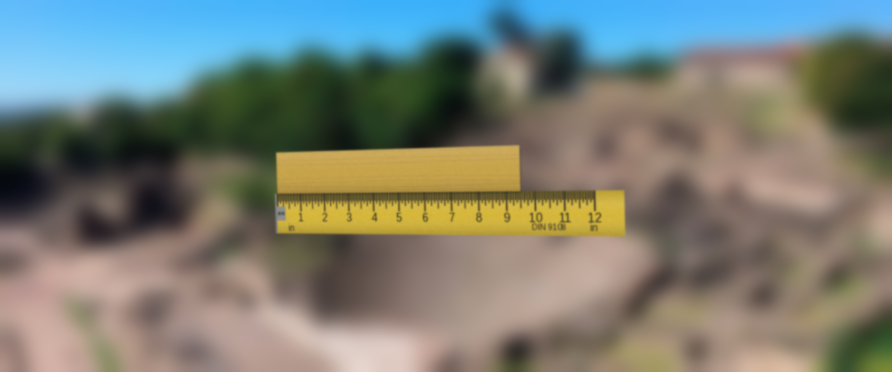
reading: 9.5; in
